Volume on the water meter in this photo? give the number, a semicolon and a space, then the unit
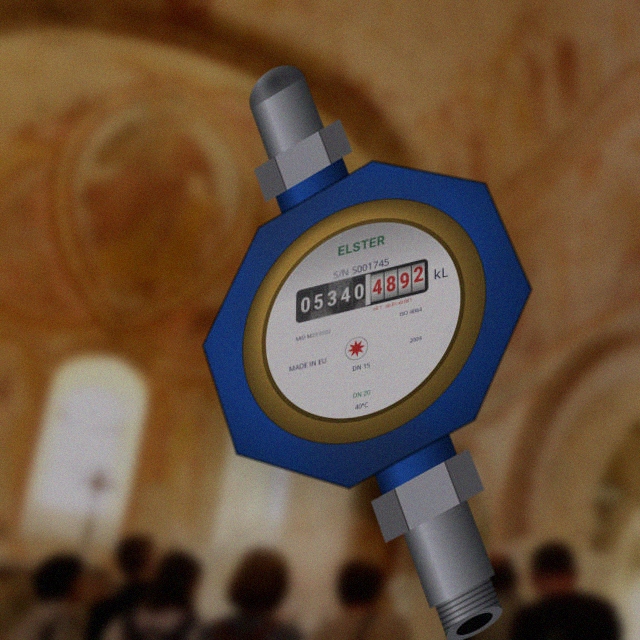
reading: 5340.4892; kL
